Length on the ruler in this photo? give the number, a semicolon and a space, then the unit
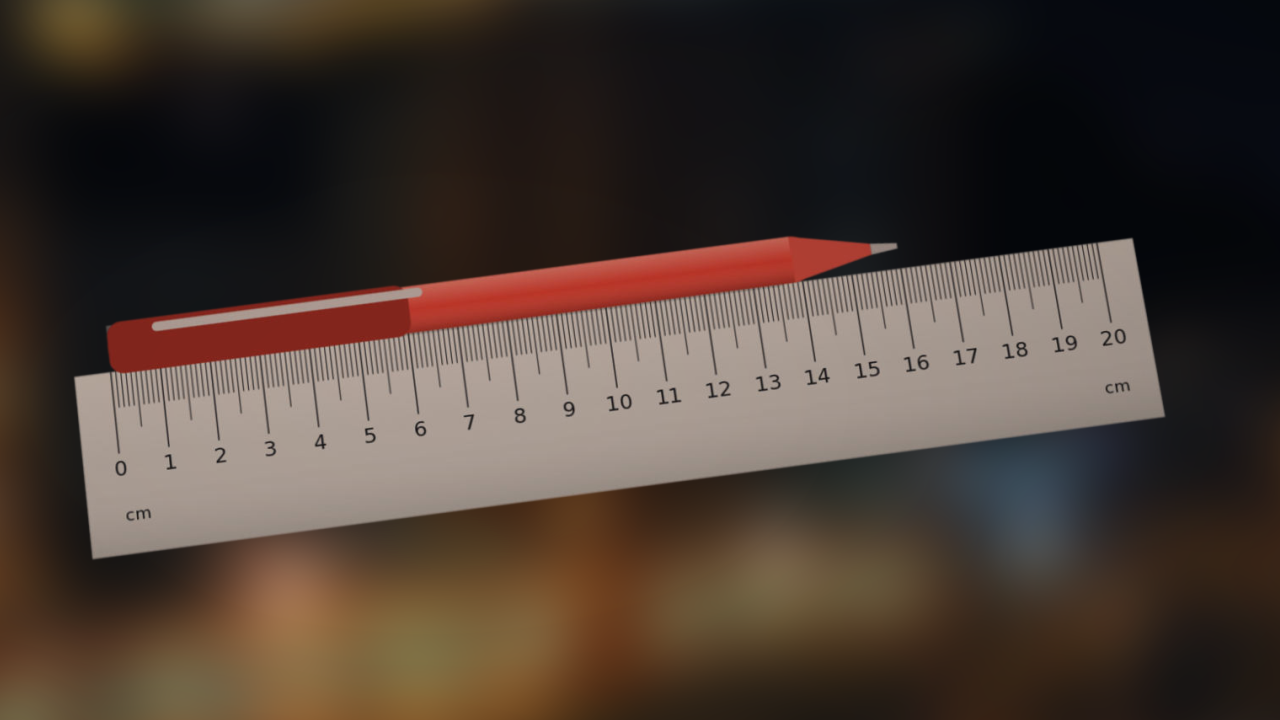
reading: 16; cm
